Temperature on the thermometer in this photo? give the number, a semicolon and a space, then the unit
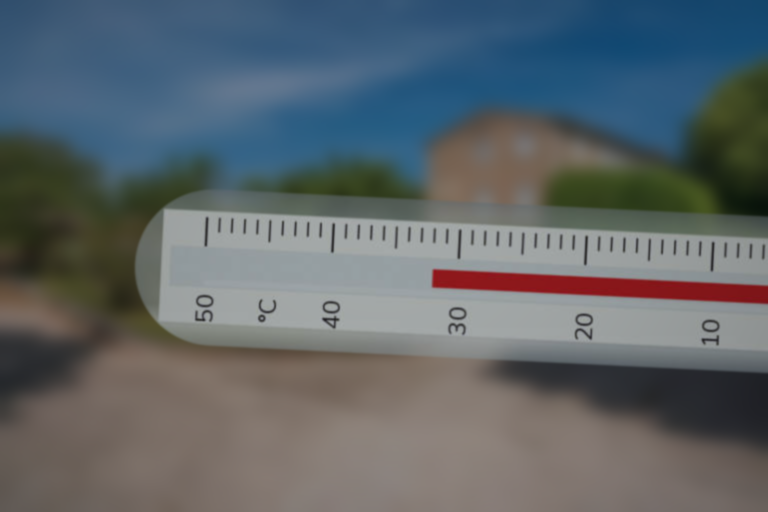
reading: 32; °C
